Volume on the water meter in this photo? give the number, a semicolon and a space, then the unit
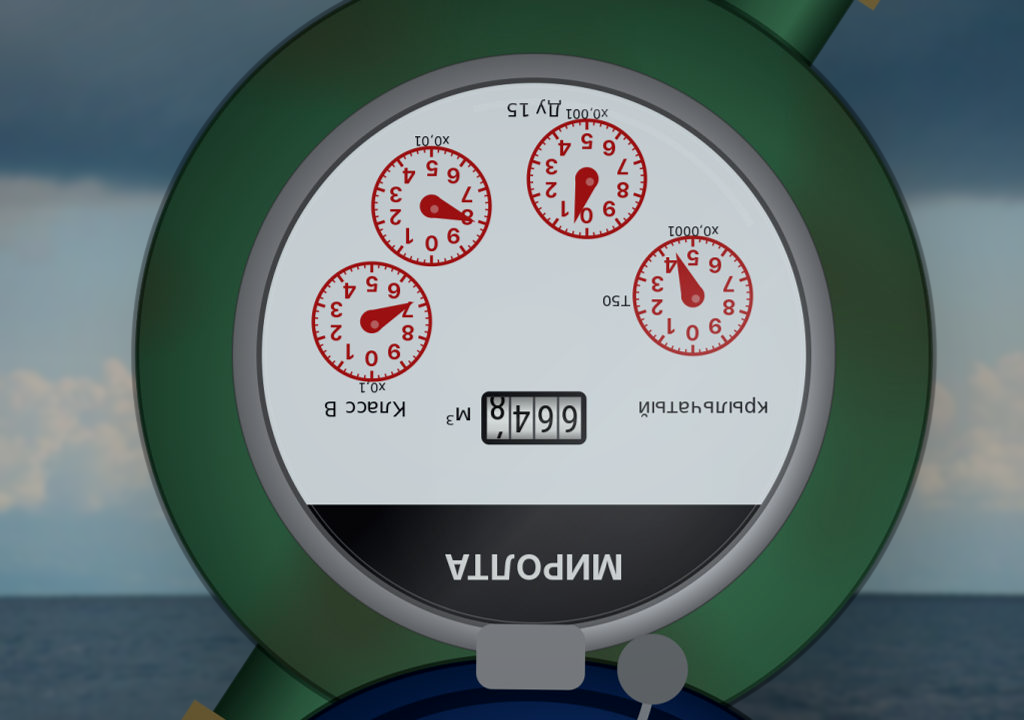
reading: 6647.6804; m³
